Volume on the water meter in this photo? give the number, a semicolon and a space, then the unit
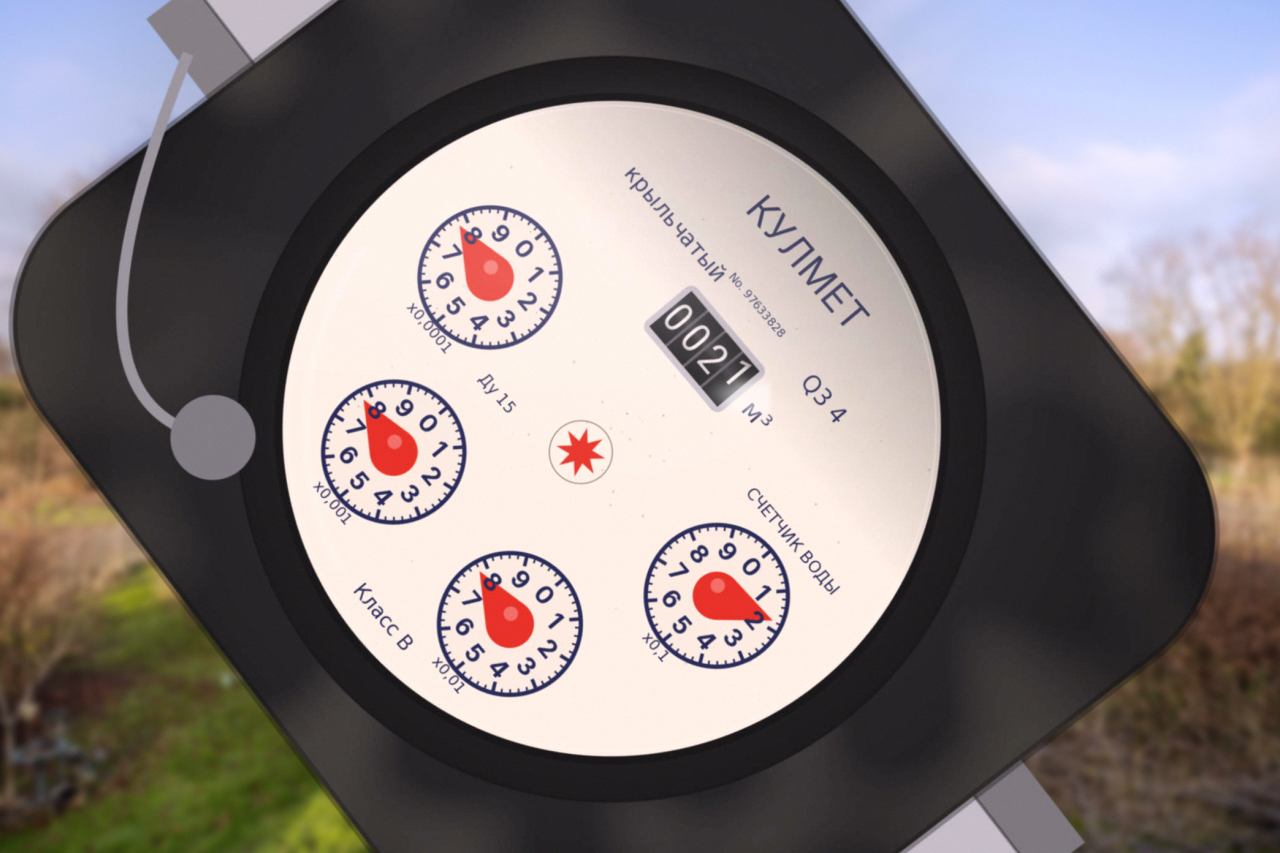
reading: 21.1777; m³
